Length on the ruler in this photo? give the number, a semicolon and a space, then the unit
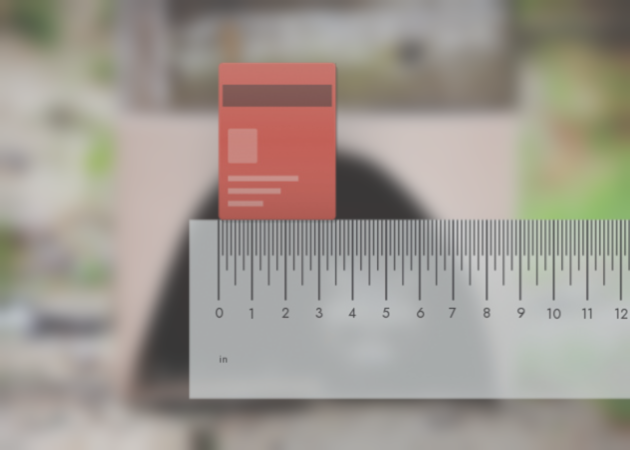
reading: 3.5; in
